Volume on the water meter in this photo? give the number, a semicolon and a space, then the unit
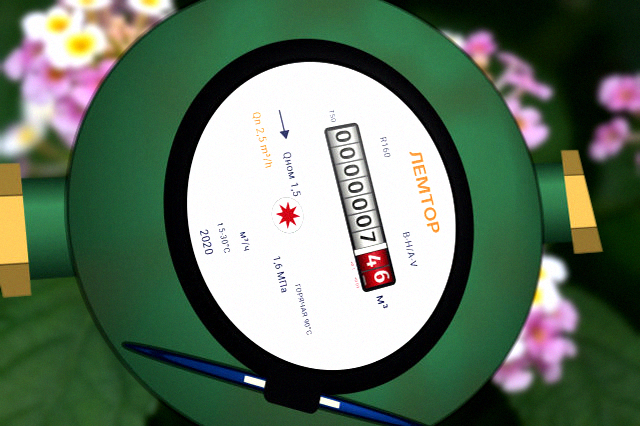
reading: 7.46; m³
